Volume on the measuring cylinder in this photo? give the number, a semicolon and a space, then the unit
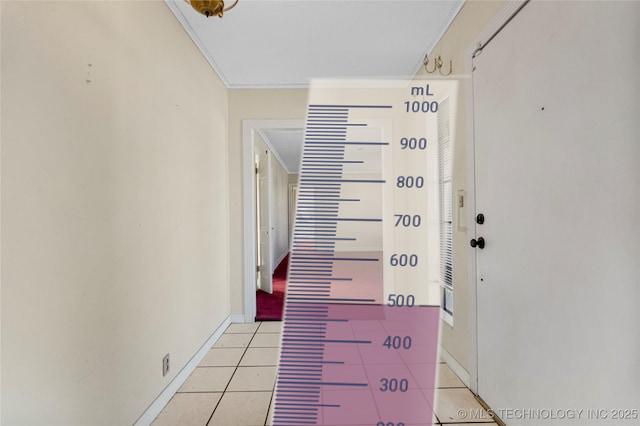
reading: 490; mL
